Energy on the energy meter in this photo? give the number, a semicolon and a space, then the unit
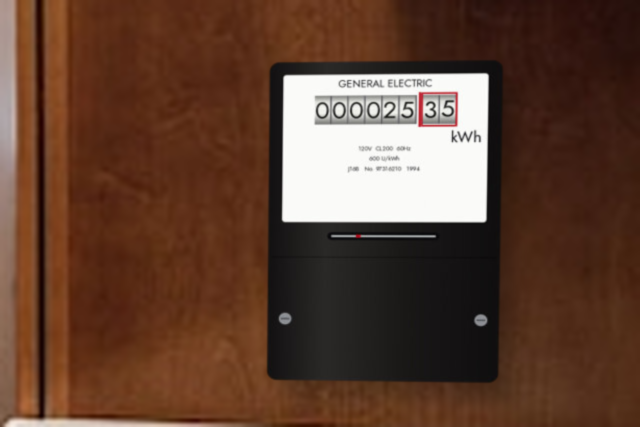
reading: 25.35; kWh
